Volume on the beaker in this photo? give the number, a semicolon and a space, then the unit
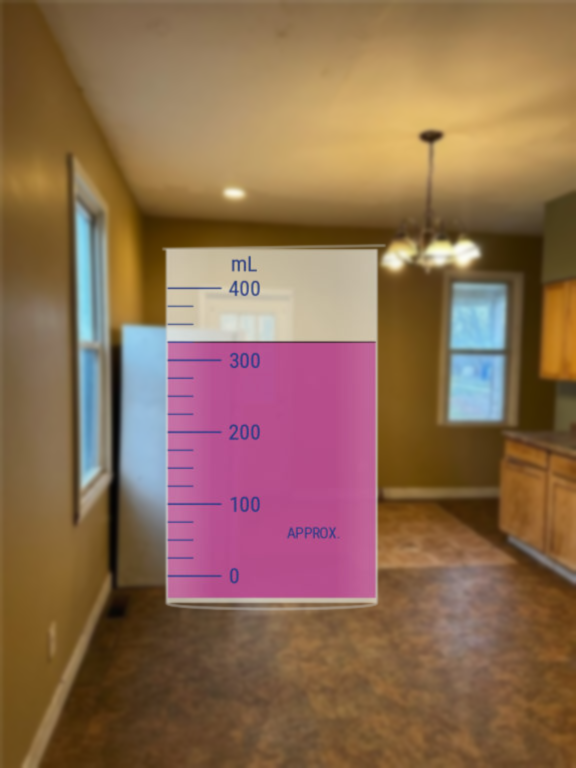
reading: 325; mL
